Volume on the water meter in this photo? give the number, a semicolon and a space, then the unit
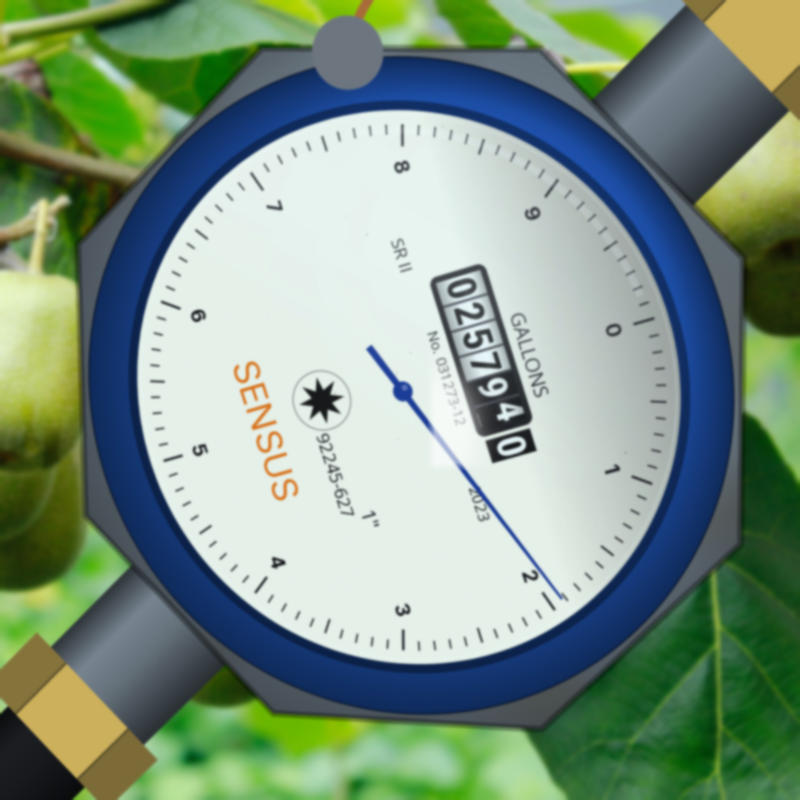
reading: 257941.9; gal
